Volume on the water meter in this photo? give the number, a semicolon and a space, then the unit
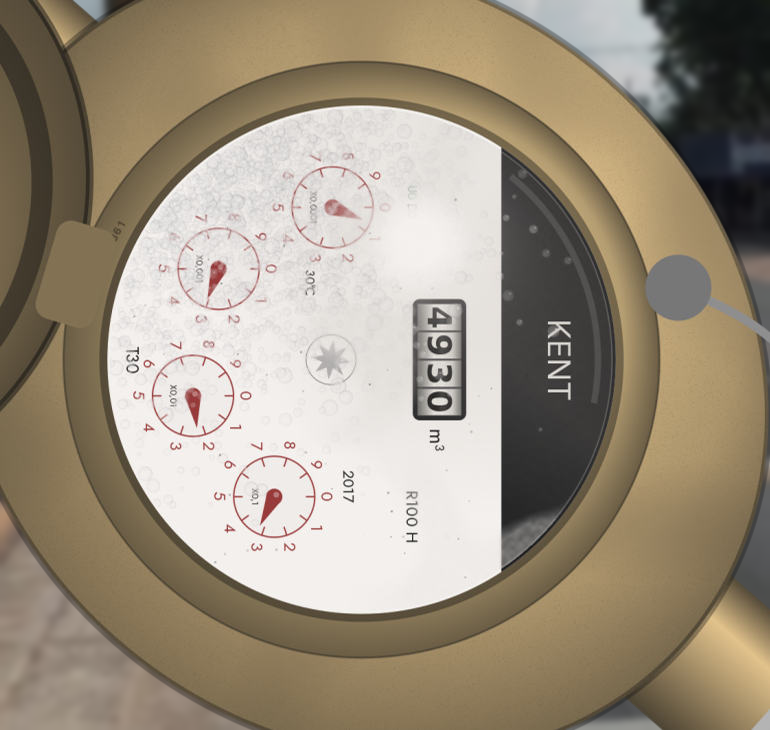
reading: 4930.3230; m³
